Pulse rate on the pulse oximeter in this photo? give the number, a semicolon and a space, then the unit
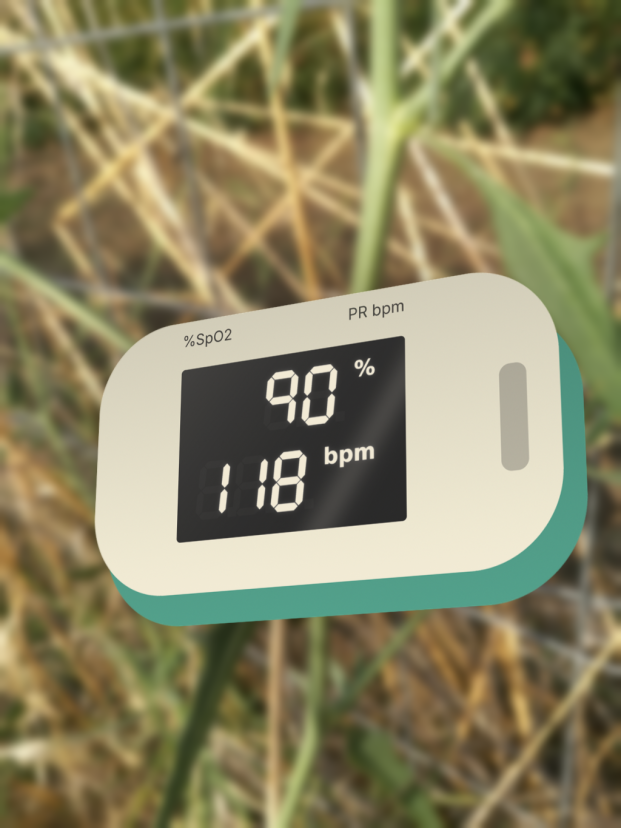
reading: 118; bpm
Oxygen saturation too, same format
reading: 90; %
